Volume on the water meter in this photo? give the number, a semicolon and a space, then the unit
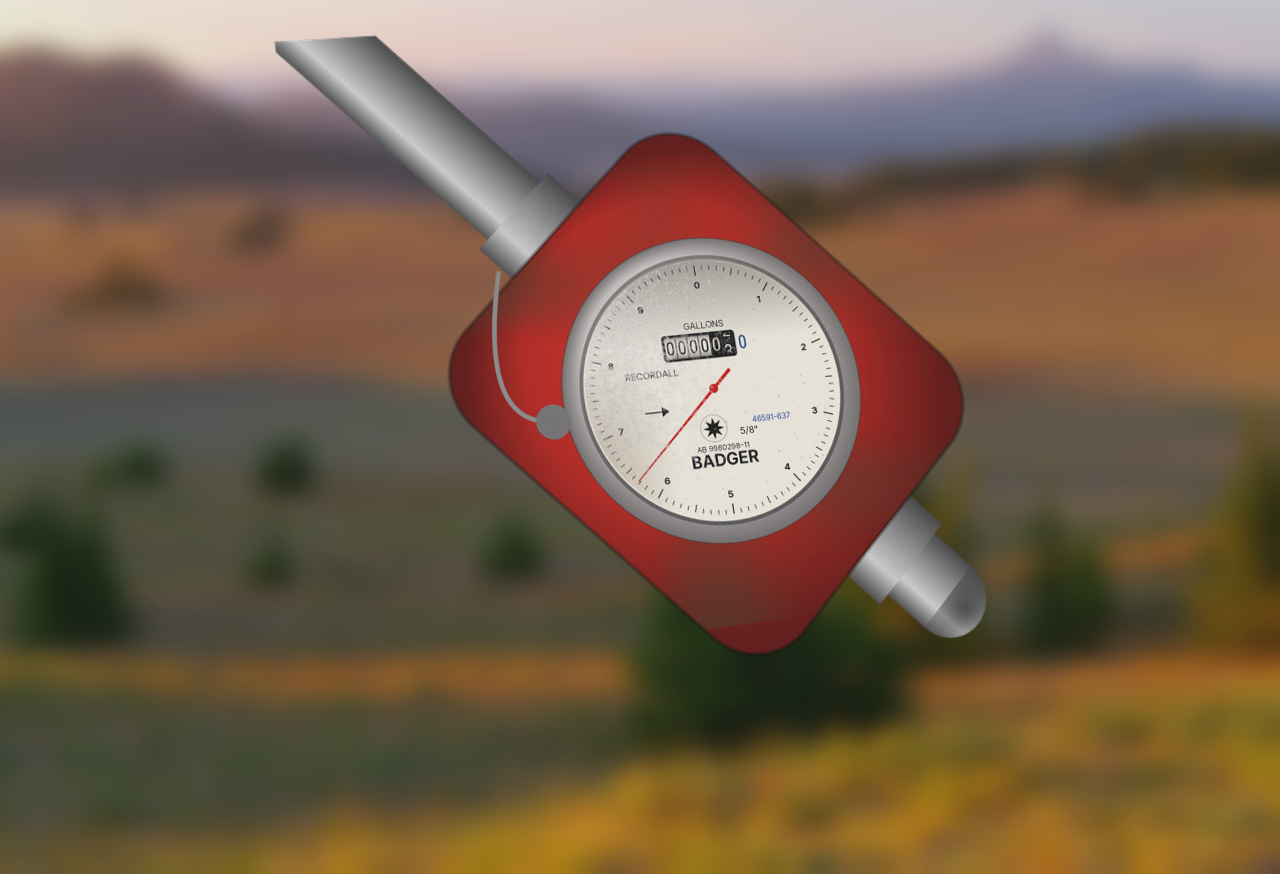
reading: 26.3; gal
